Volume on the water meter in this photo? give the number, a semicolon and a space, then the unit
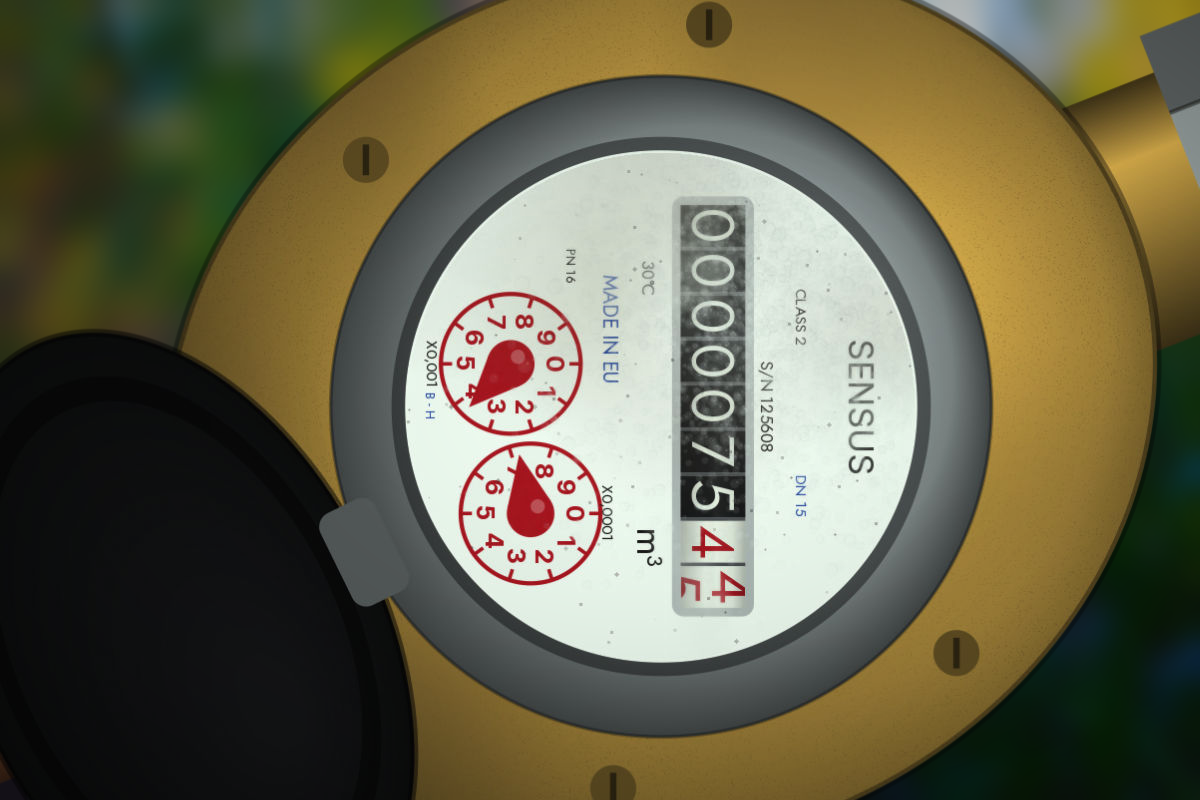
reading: 75.4437; m³
